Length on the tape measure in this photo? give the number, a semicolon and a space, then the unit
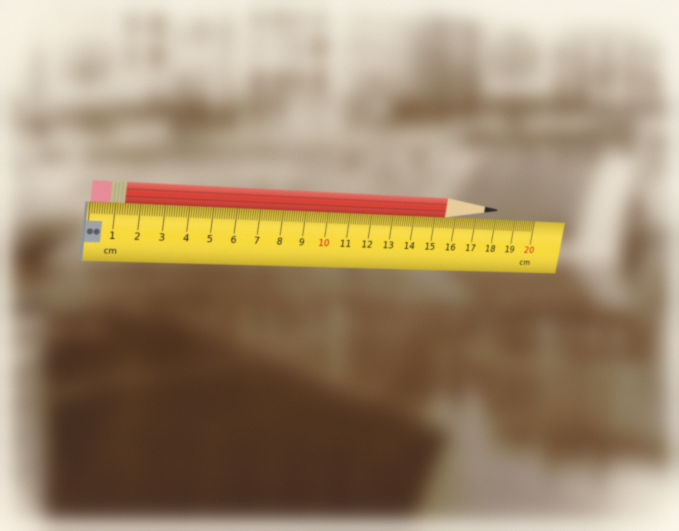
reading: 18; cm
